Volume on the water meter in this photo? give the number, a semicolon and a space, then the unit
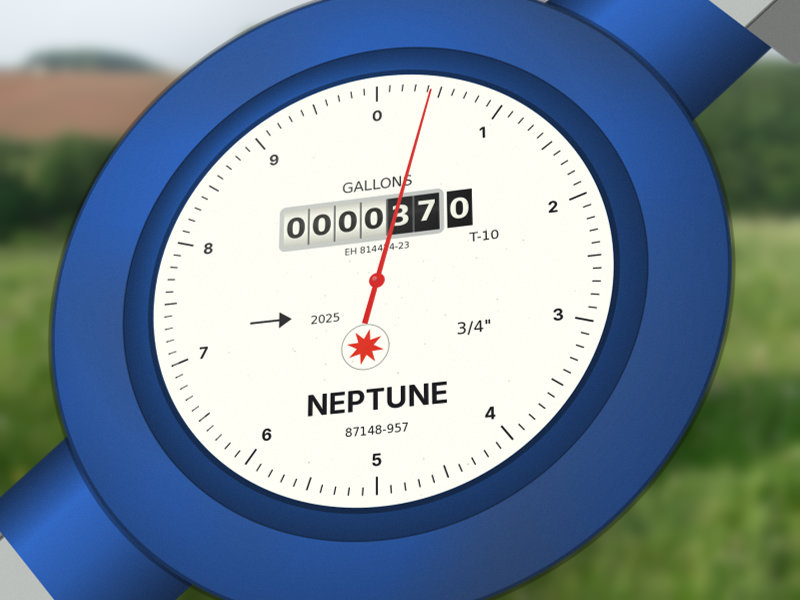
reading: 370.4; gal
